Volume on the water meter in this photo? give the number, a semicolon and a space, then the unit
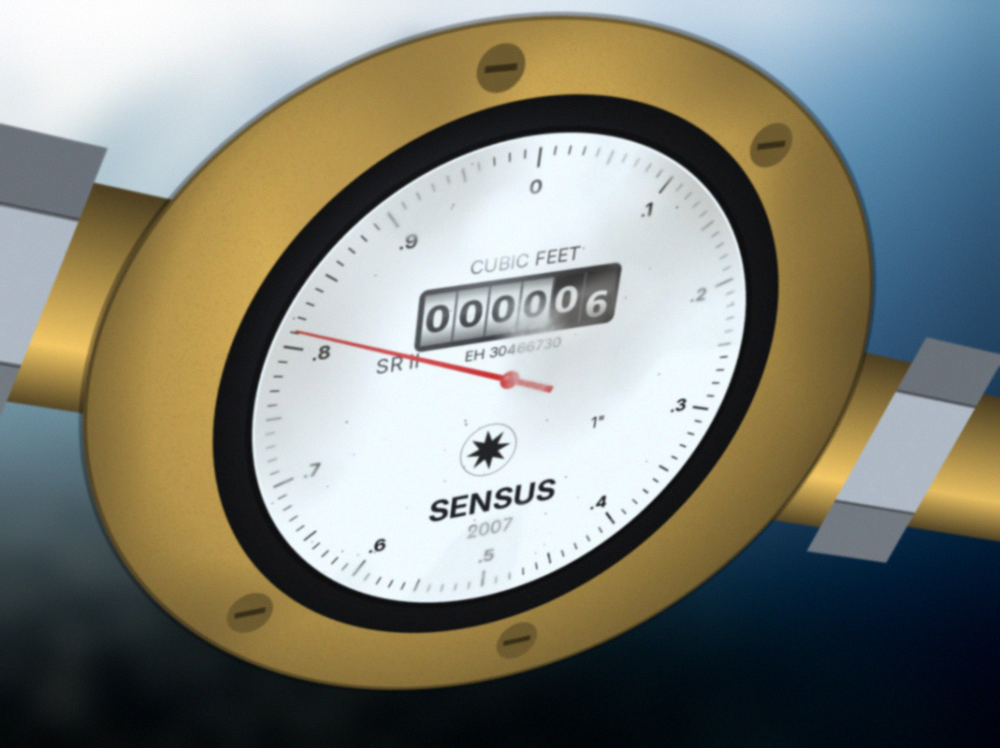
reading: 5.81; ft³
